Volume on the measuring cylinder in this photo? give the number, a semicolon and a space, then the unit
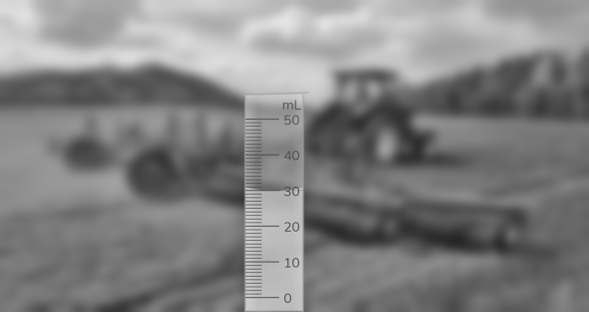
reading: 30; mL
